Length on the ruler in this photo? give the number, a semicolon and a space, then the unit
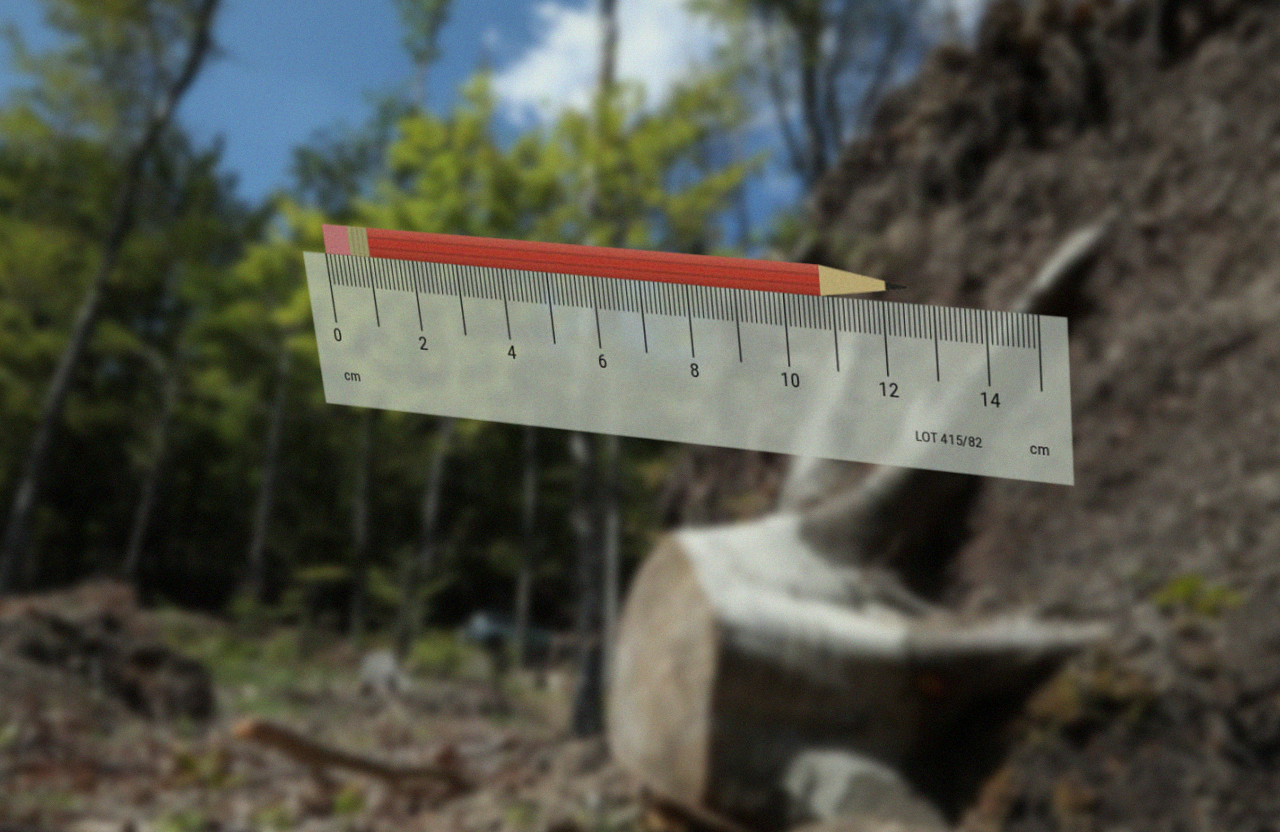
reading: 12.5; cm
